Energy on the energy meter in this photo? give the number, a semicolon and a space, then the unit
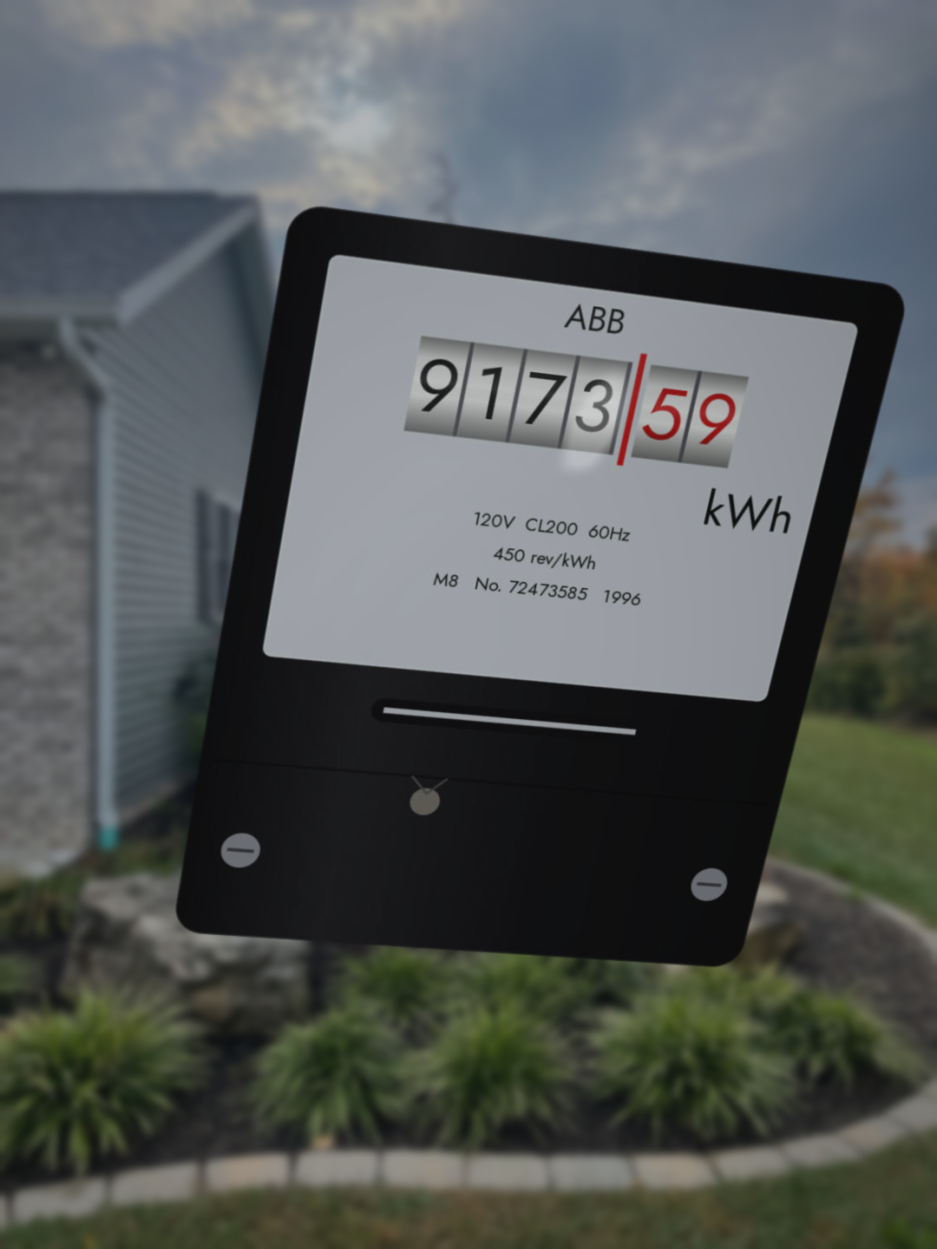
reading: 9173.59; kWh
